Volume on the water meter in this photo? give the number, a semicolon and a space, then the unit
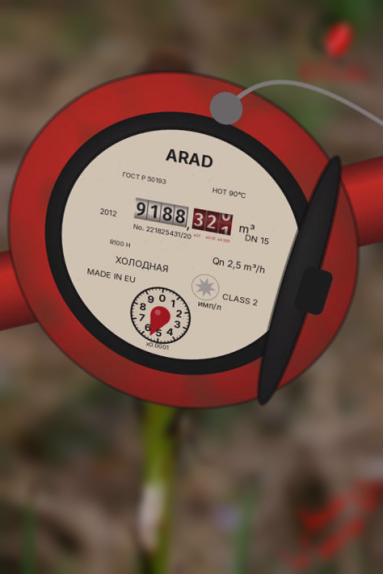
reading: 9188.3205; m³
